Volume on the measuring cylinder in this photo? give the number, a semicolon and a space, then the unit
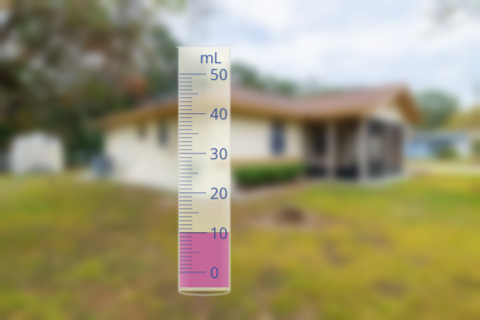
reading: 10; mL
